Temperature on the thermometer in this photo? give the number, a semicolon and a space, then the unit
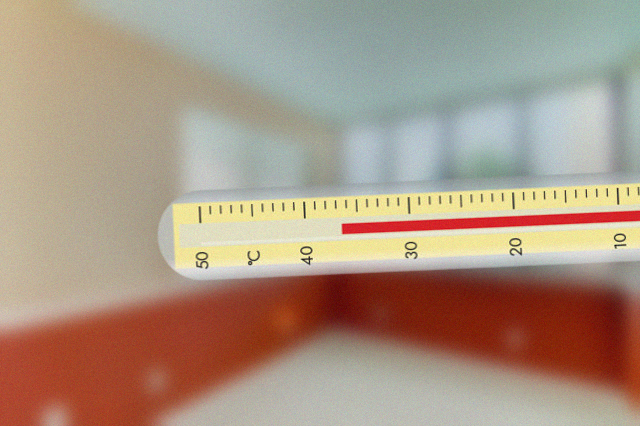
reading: 36.5; °C
